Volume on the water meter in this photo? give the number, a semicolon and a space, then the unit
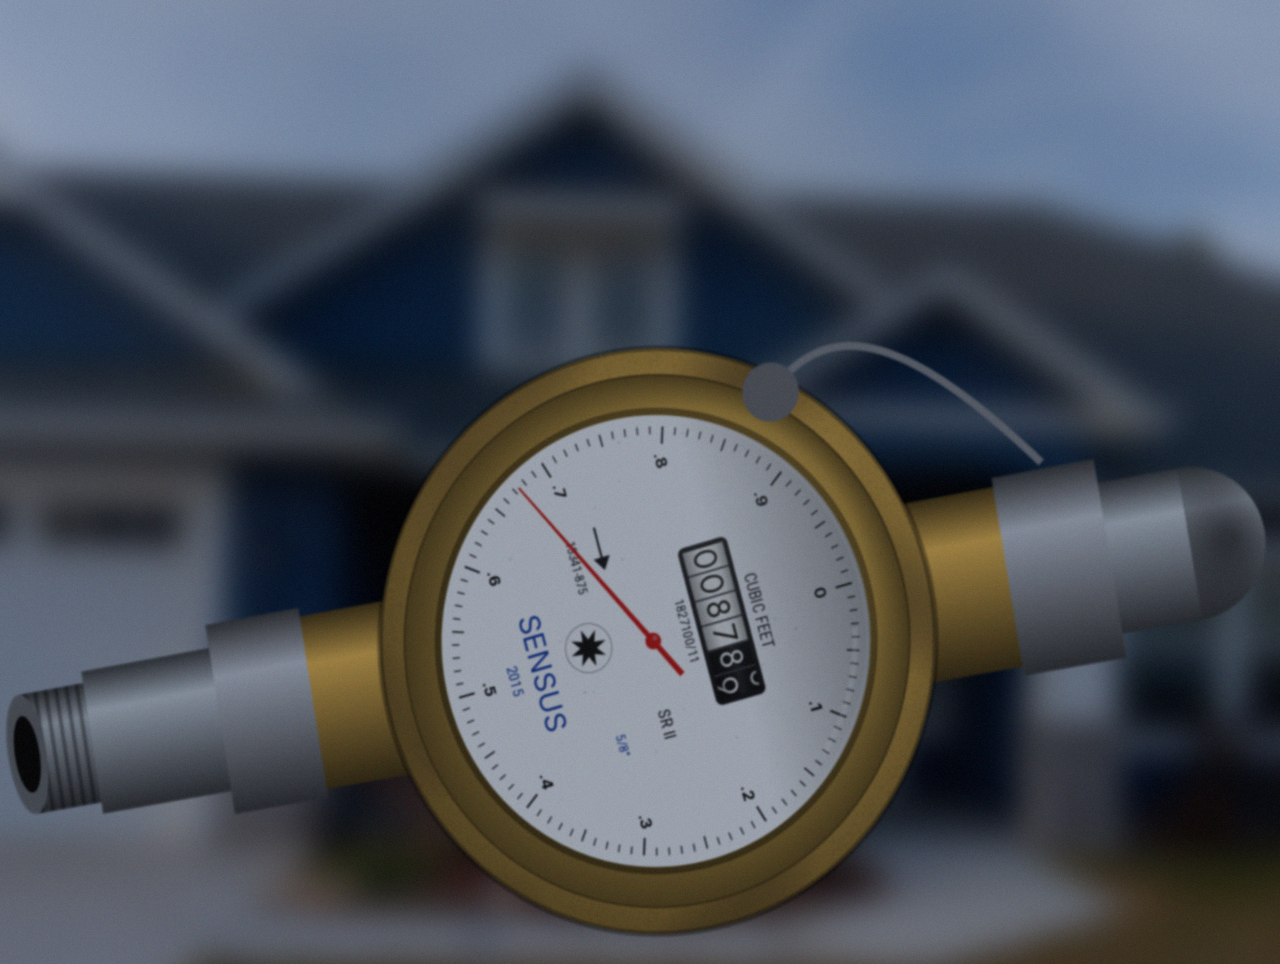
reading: 8788.67; ft³
